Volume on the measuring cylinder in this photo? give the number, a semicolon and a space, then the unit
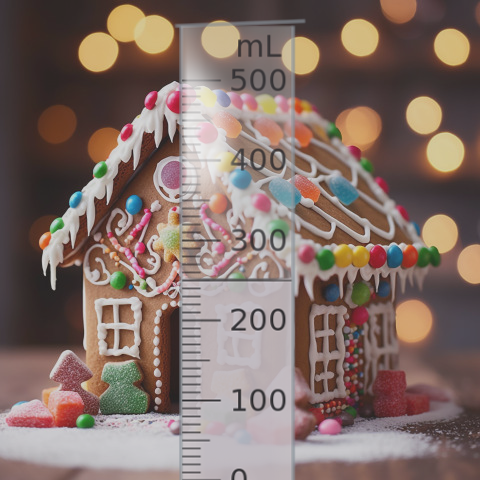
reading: 250; mL
